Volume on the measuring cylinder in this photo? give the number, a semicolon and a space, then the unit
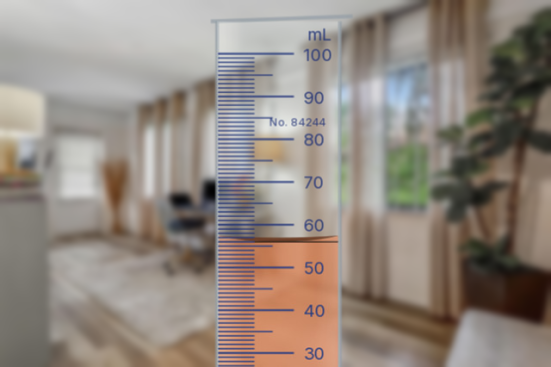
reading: 56; mL
